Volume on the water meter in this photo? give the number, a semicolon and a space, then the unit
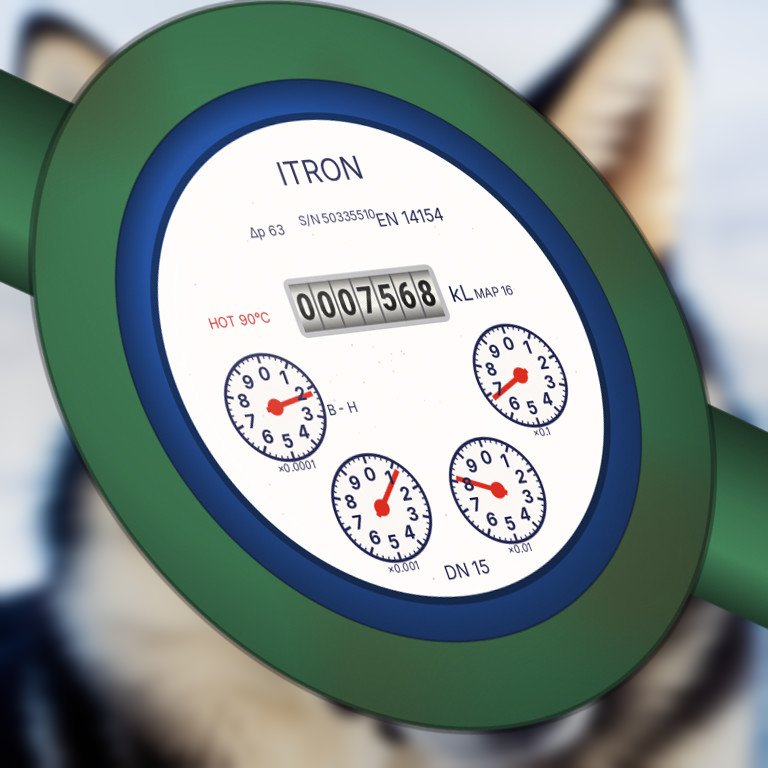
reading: 7568.6812; kL
